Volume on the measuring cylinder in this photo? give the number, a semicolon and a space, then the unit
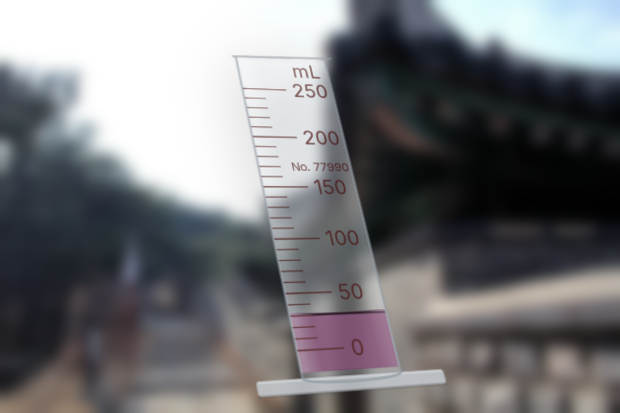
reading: 30; mL
